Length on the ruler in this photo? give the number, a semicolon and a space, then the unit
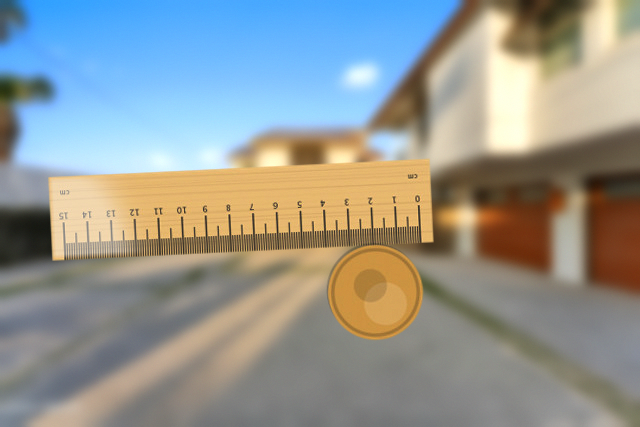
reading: 4; cm
